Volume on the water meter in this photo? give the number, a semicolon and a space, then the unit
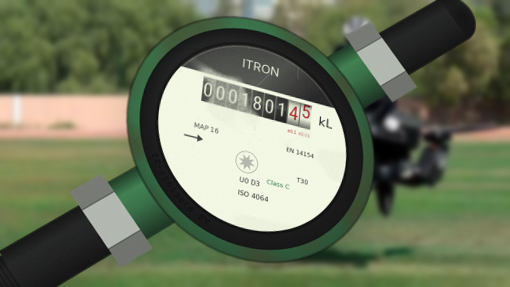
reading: 1801.45; kL
